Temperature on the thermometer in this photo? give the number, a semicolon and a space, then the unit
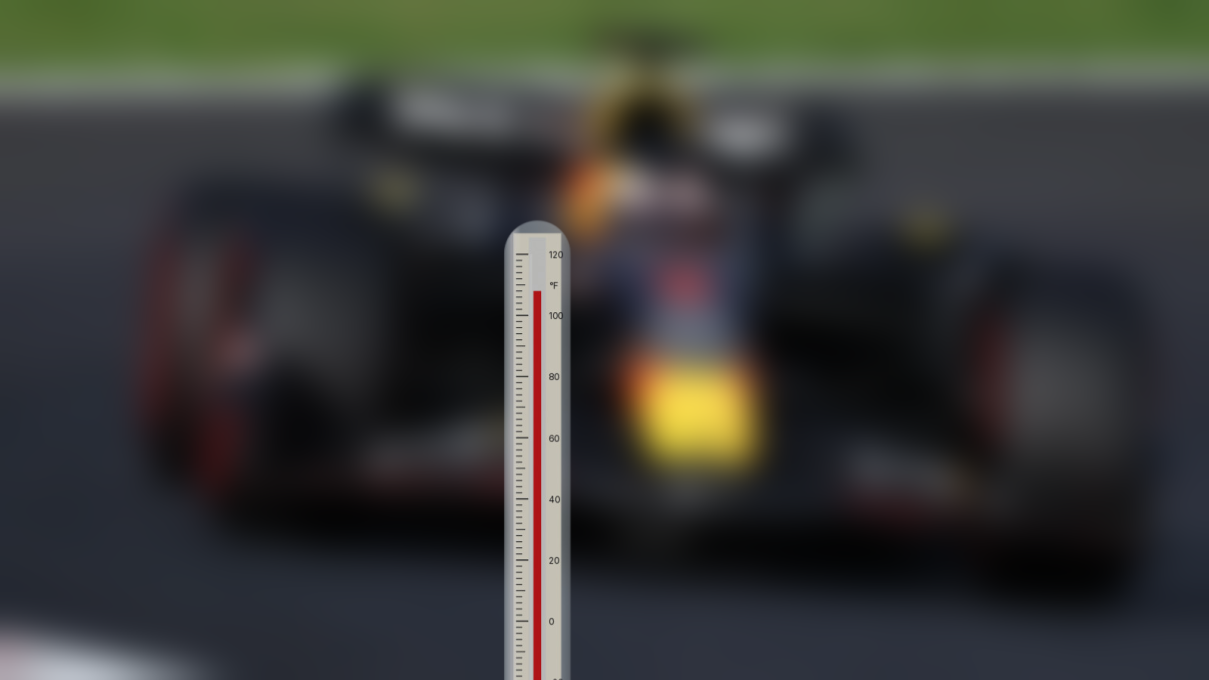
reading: 108; °F
